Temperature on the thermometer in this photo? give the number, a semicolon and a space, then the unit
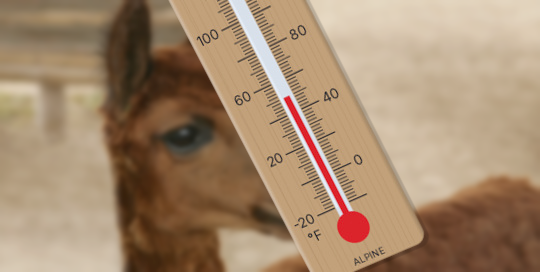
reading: 50; °F
